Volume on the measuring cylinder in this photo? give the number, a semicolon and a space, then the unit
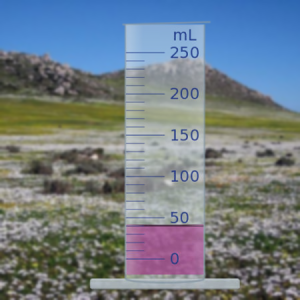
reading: 40; mL
